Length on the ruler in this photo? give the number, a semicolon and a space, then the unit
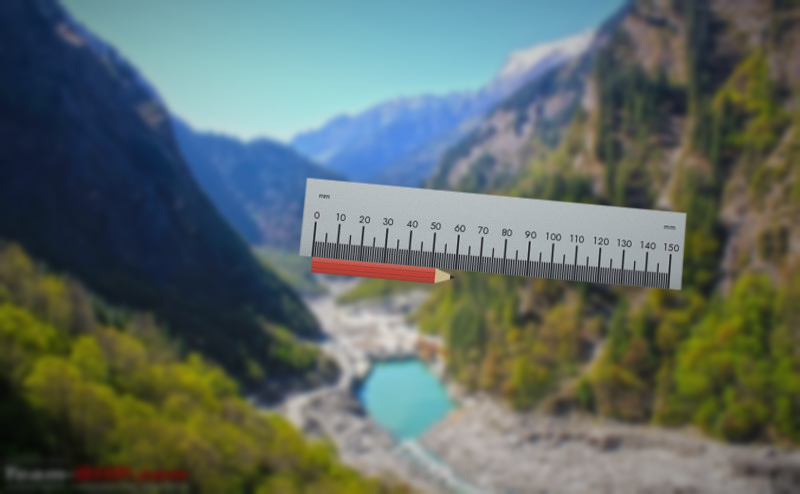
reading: 60; mm
